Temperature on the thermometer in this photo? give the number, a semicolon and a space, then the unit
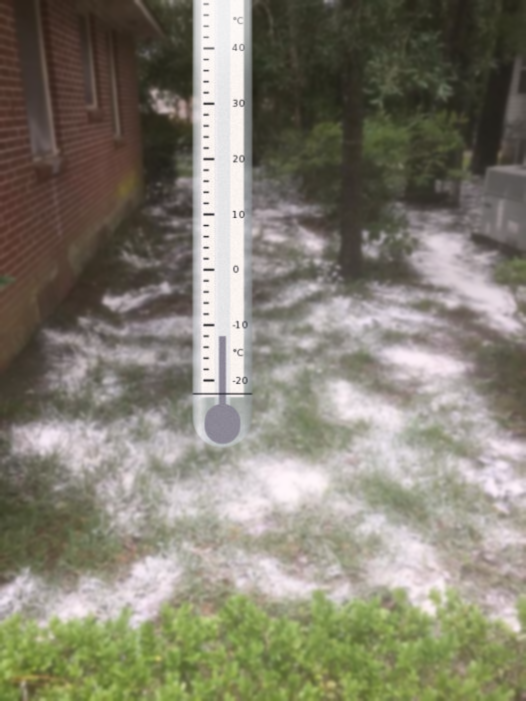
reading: -12; °C
